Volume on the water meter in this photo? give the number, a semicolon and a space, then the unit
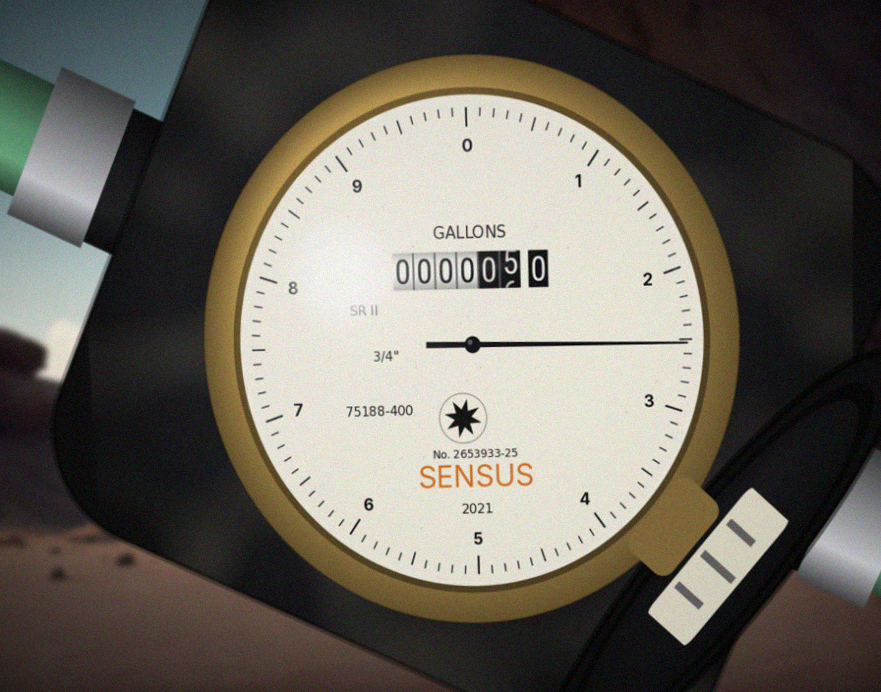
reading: 52.5; gal
